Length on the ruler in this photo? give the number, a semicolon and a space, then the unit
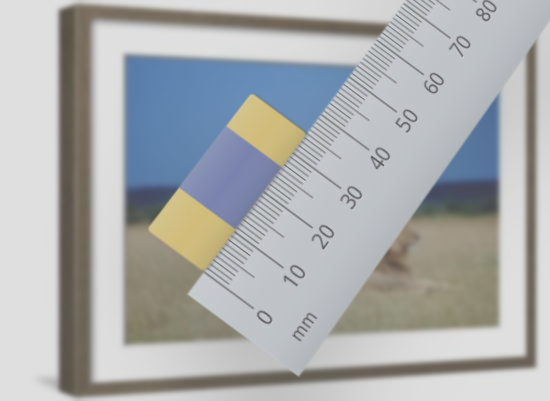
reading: 35; mm
